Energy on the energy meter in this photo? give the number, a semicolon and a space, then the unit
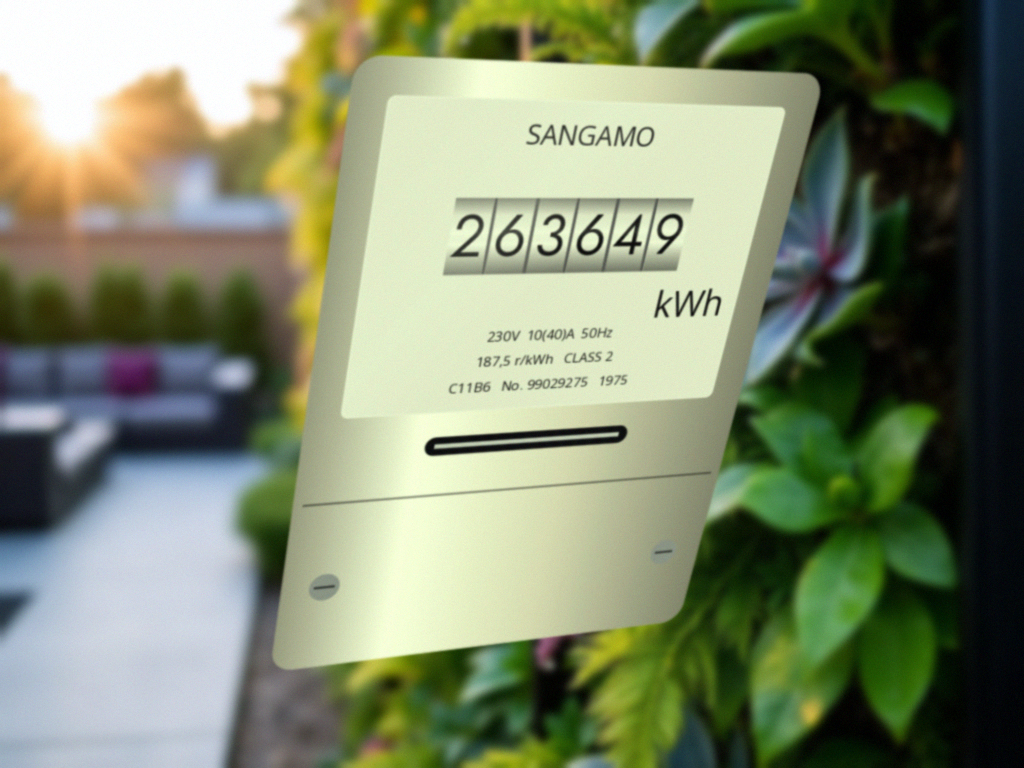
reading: 263649; kWh
